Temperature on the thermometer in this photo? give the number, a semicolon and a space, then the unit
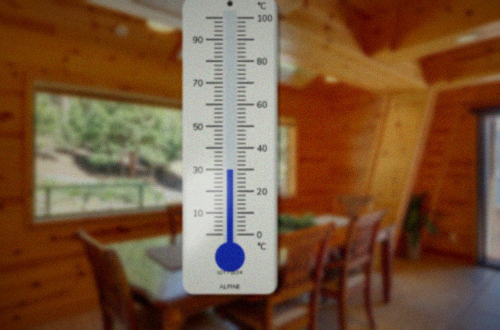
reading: 30; °C
